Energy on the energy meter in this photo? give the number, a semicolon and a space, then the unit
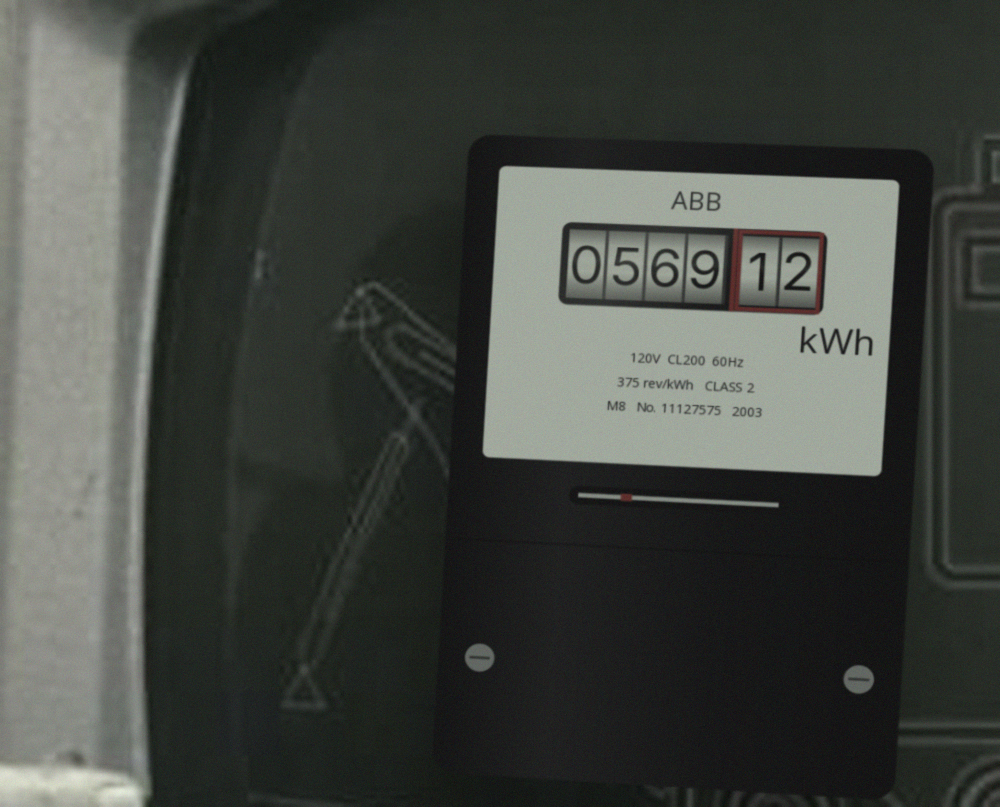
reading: 569.12; kWh
